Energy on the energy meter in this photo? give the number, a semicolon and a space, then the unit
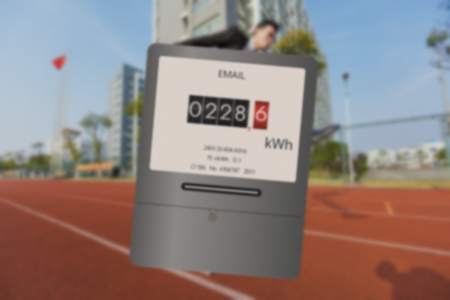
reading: 228.6; kWh
